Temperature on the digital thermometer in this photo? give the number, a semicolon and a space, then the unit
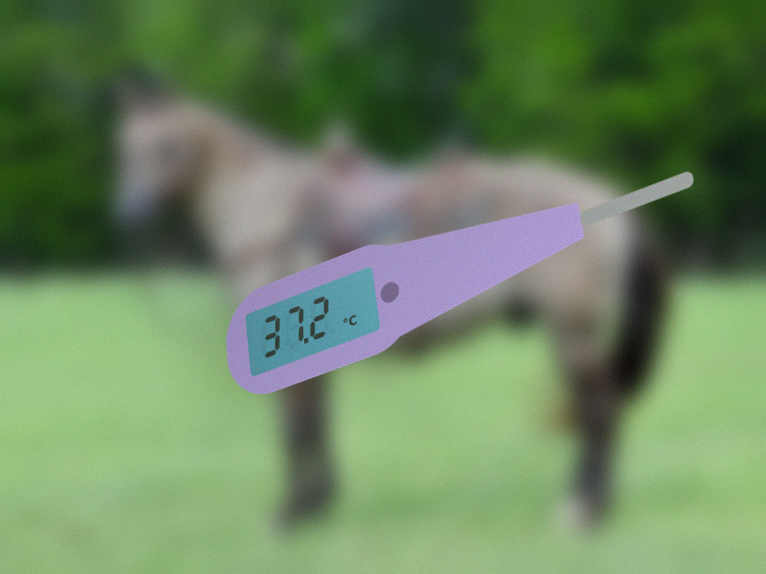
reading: 37.2; °C
